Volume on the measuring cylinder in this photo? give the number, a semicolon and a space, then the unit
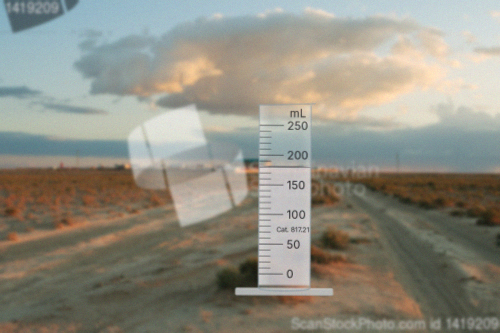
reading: 180; mL
